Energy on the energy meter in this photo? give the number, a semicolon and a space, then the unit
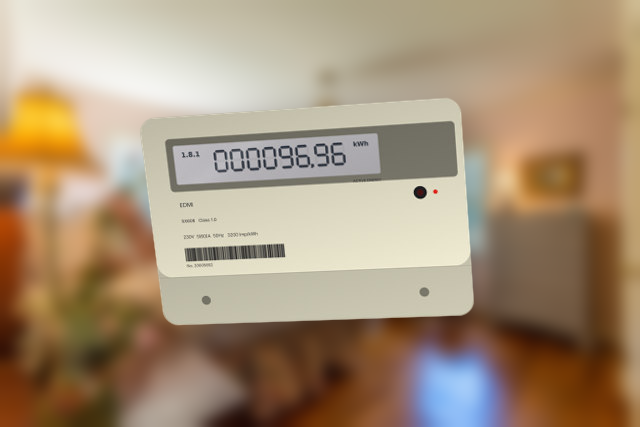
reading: 96.96; kWh
